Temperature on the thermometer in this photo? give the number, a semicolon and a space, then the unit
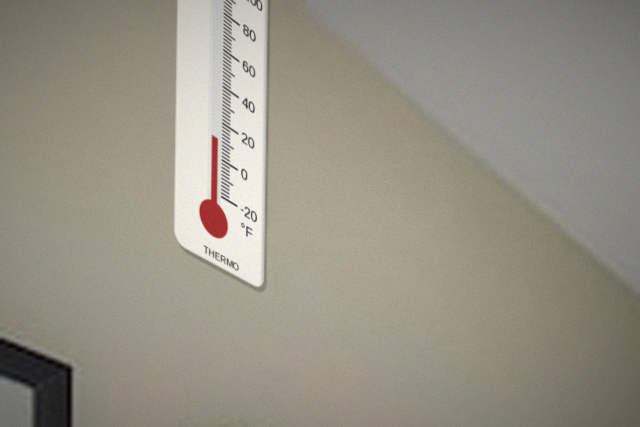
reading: 10; °F
